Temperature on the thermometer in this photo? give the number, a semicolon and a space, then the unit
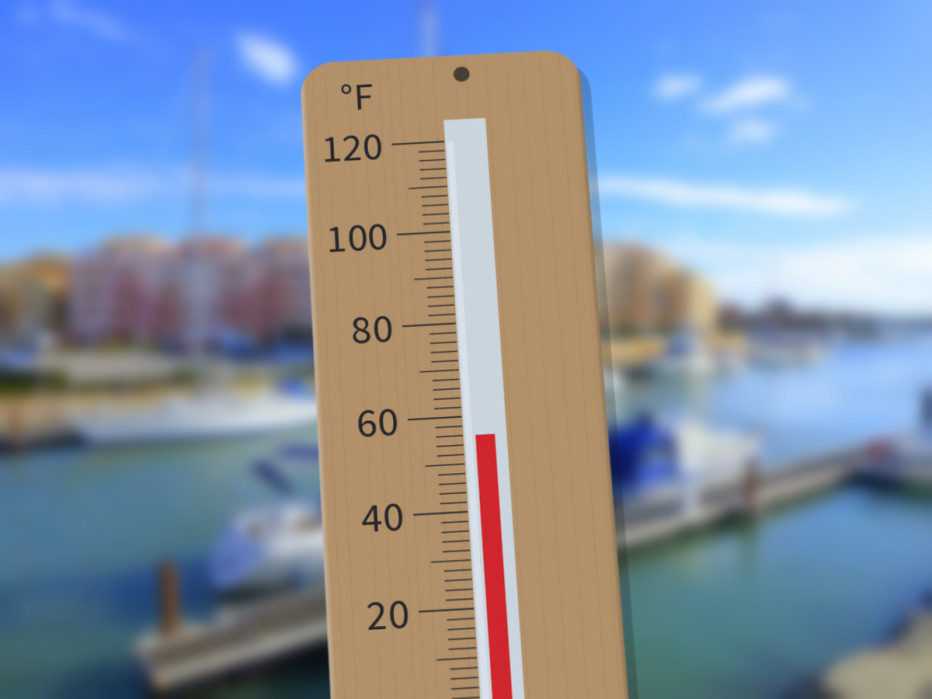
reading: 56; °F
